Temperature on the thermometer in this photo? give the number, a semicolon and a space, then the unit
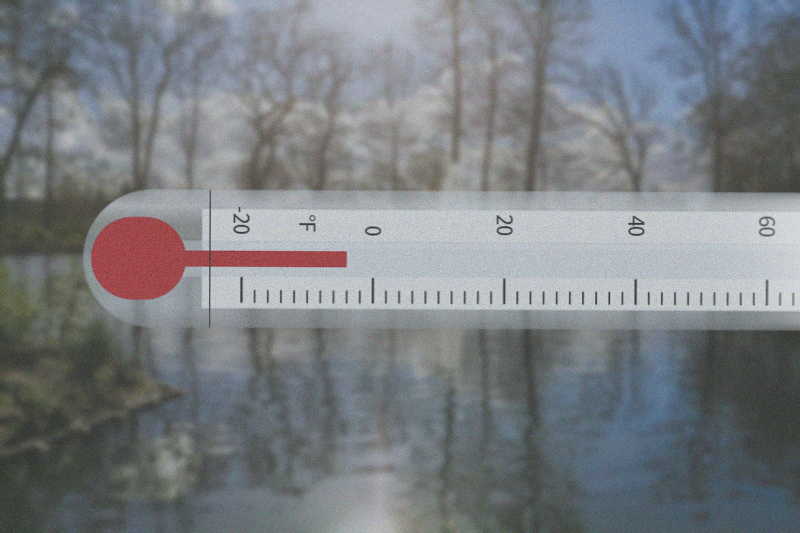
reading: -4; °F
